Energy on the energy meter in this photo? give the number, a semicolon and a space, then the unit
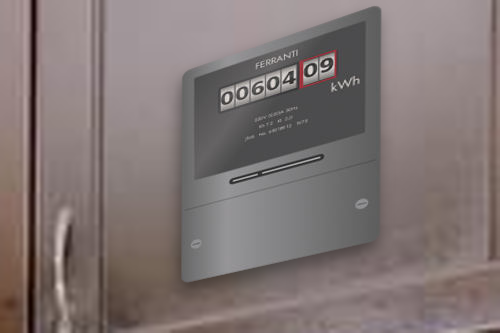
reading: 604.09; kWh
